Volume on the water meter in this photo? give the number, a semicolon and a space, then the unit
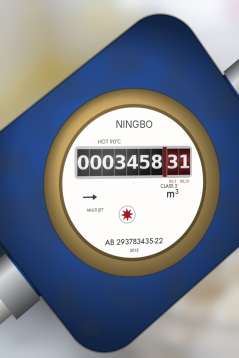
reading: 3458.31; m³
